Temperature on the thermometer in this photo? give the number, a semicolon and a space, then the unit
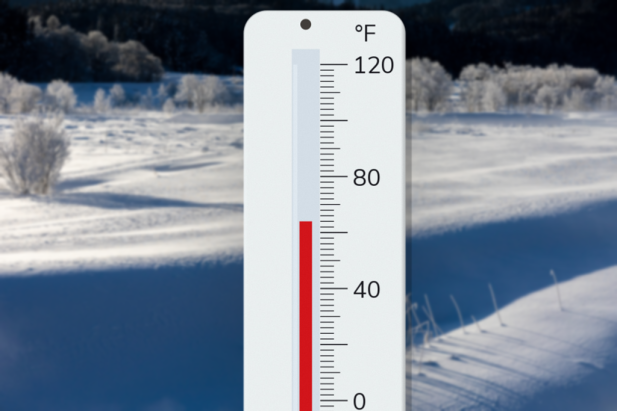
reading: 64; °F
